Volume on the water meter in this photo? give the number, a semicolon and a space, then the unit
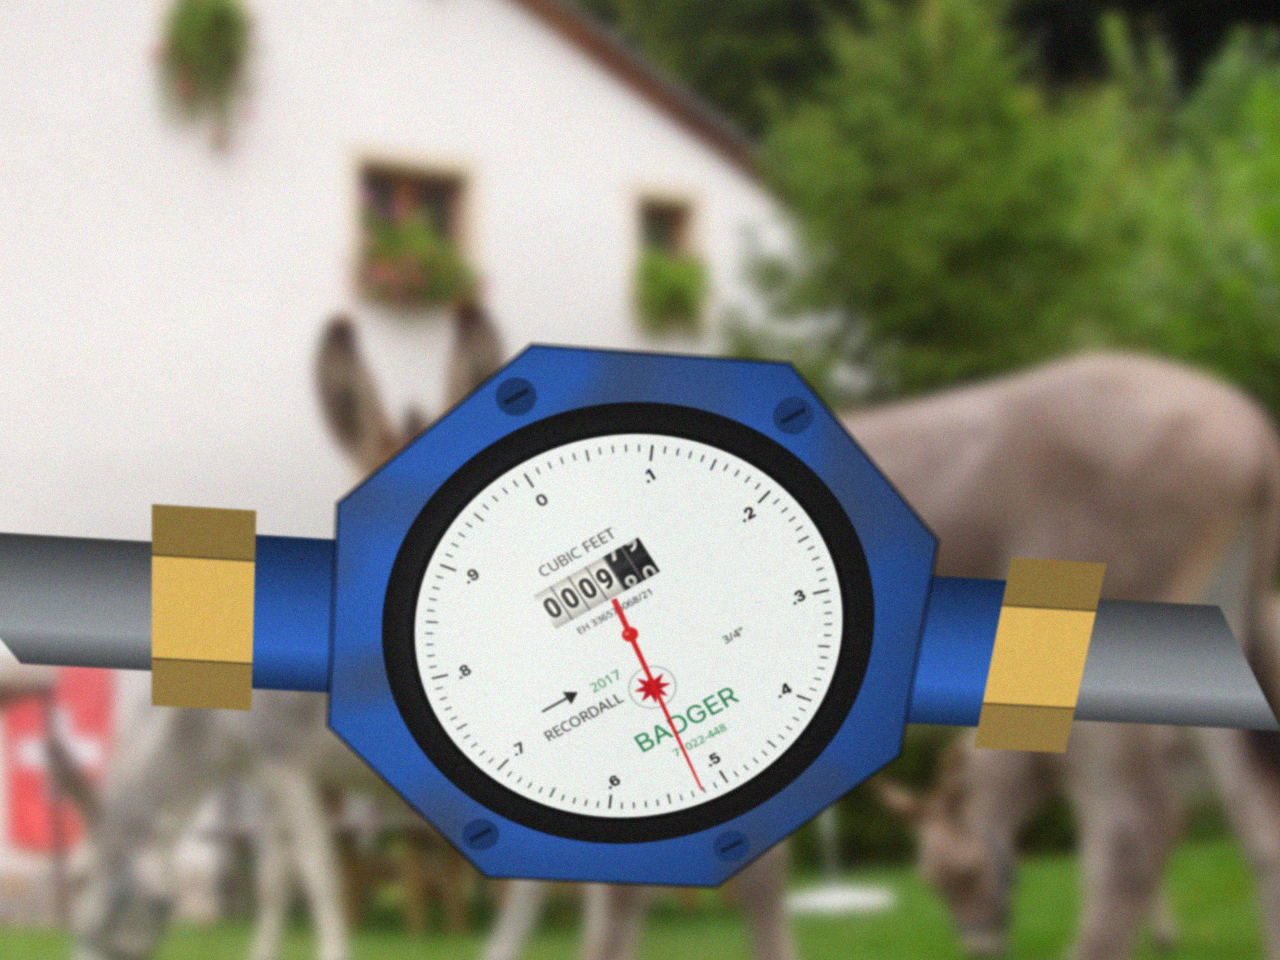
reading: 979.52; ft³
